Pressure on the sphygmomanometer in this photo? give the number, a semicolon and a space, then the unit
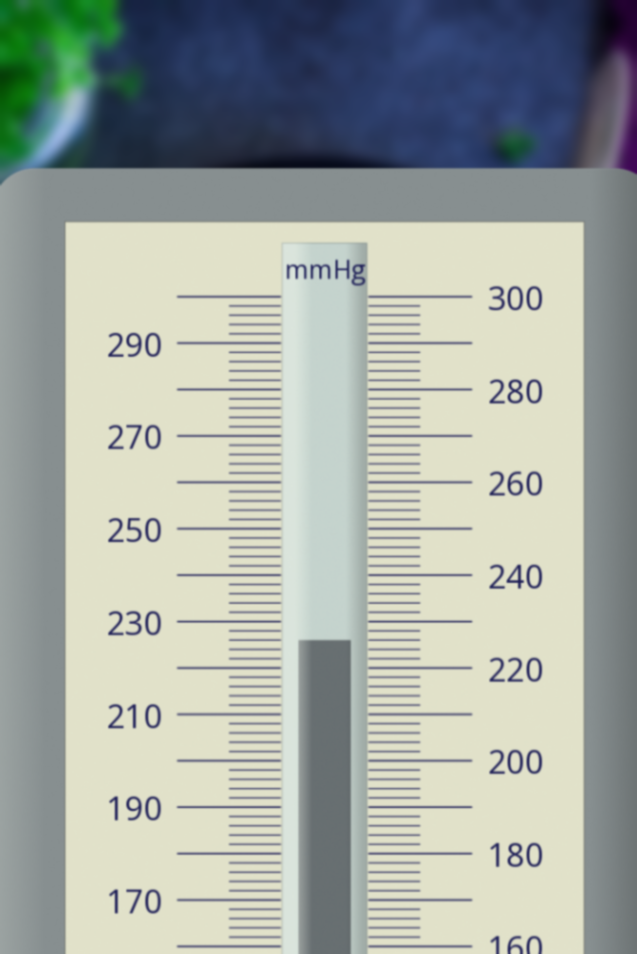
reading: 226; mmHg
